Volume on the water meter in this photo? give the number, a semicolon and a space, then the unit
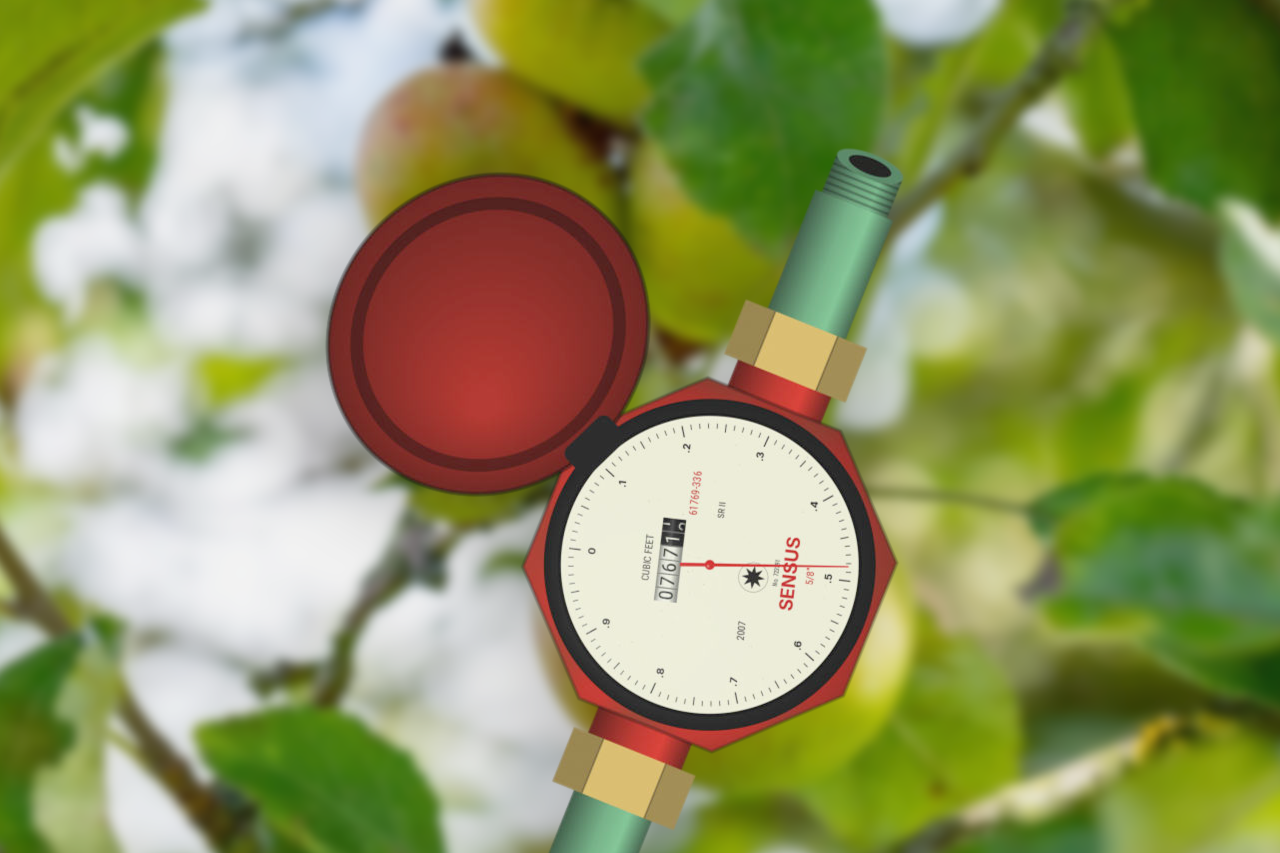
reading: 76711.48; ft³
